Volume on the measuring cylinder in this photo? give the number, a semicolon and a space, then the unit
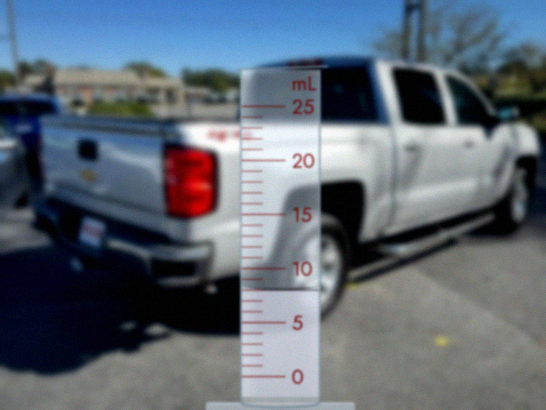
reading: 8; mL
